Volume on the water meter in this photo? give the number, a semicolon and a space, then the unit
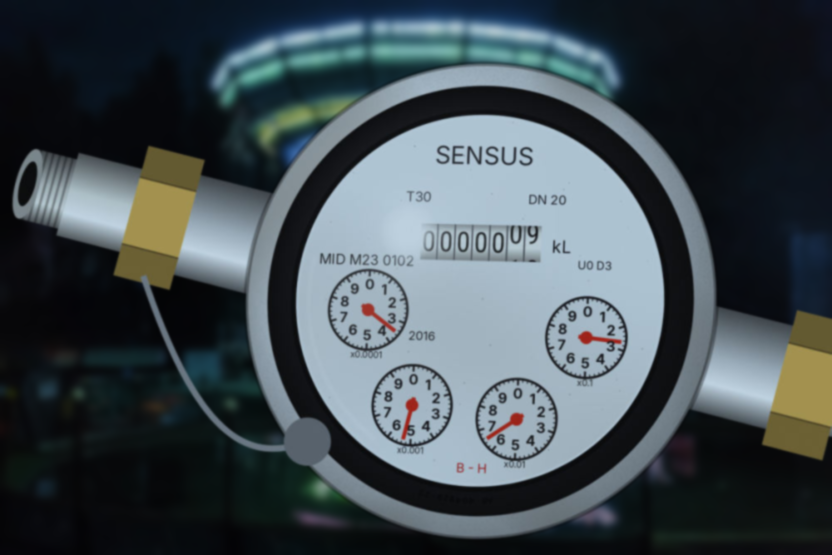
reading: 9.2653; kL
